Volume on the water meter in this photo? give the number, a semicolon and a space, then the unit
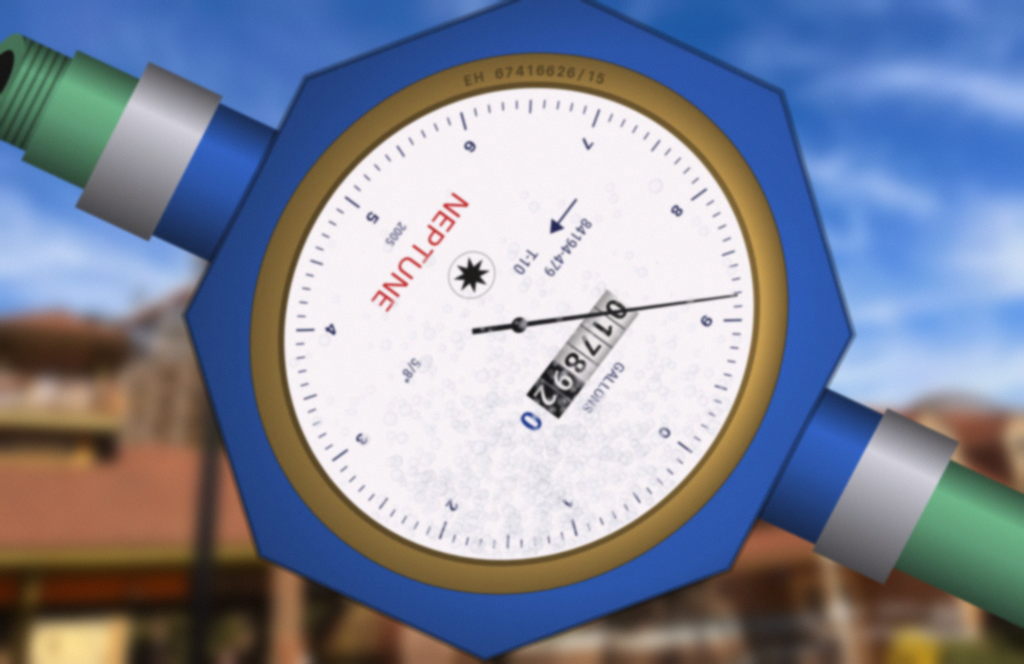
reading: 178918.8; gal
